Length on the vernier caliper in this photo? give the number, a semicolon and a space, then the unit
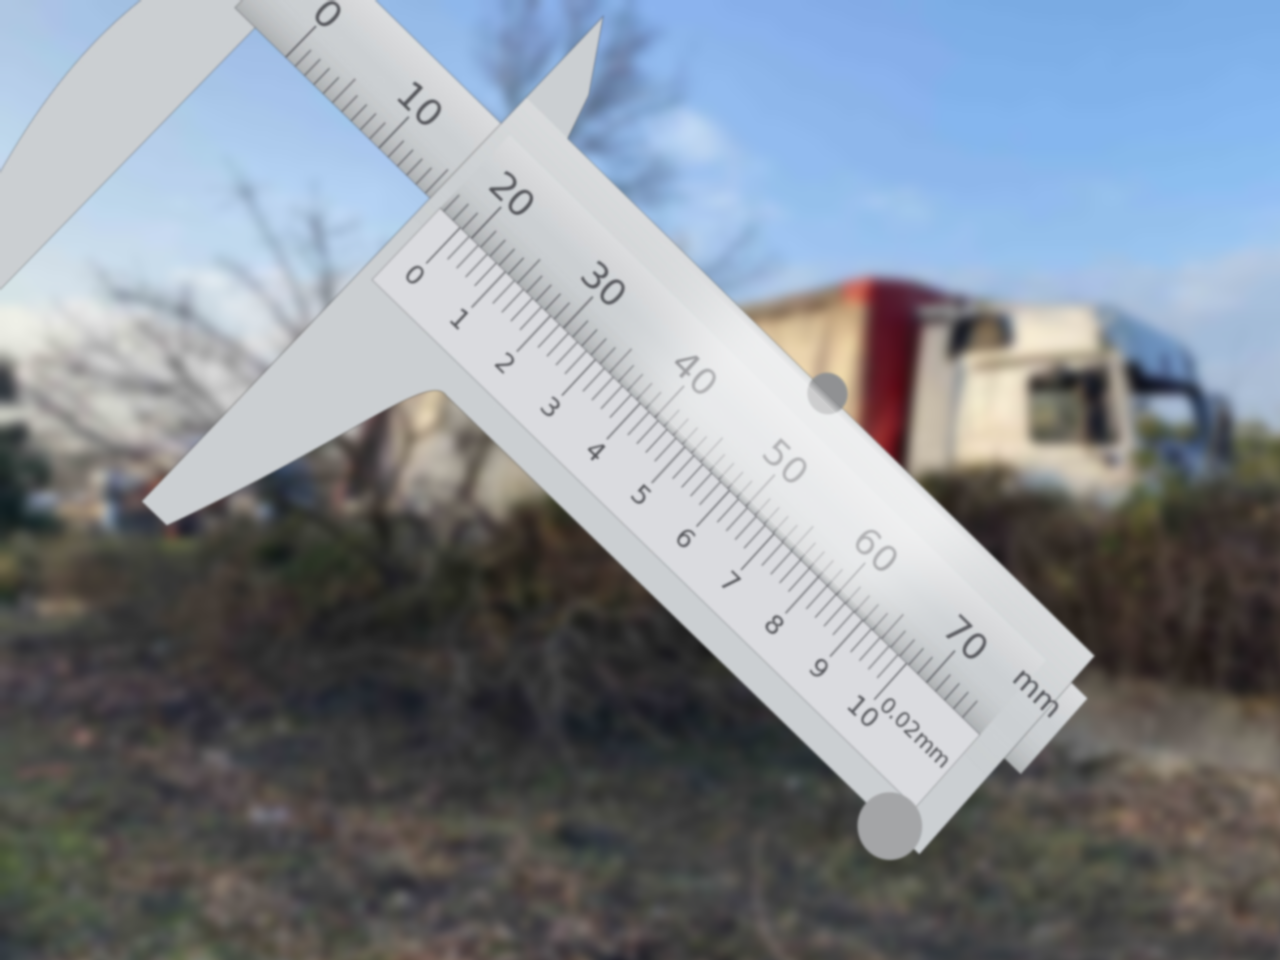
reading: 18.8; mm
